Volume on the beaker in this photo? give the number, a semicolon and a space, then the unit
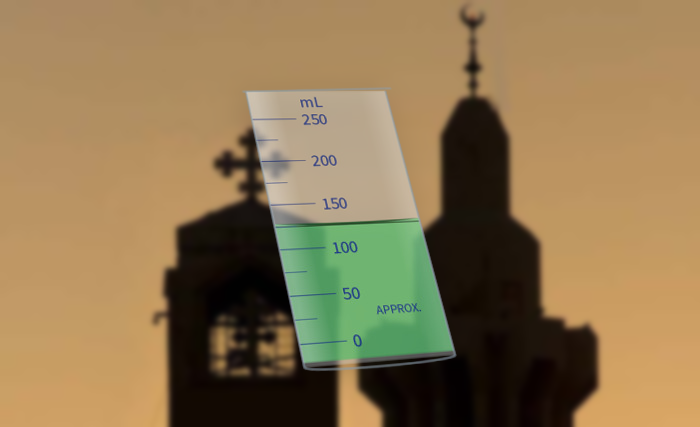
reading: 125; mL
